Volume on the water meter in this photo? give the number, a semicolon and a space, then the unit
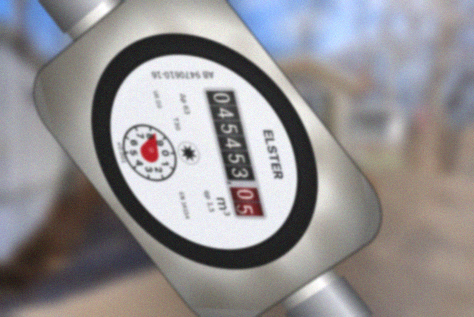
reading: 45453.048; m³
